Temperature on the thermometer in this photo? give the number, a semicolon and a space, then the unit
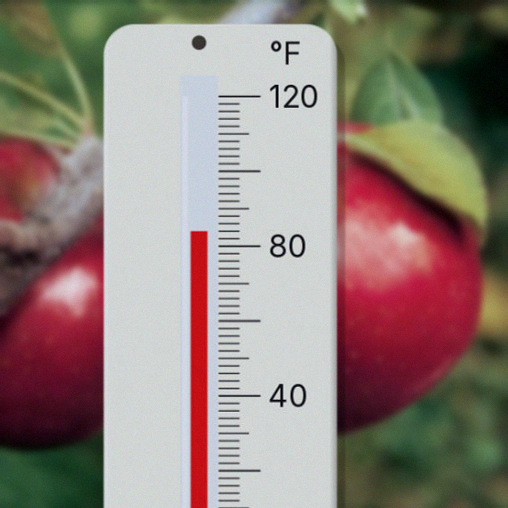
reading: 84; °F
